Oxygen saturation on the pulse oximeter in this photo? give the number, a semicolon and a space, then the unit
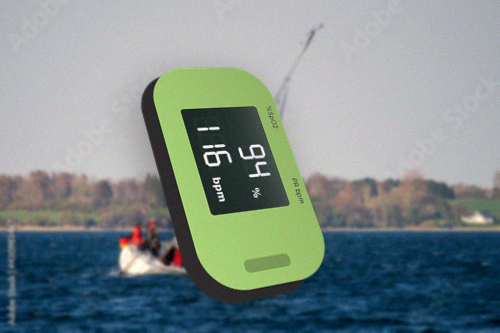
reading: 94; %
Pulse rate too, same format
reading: 116; bpm
